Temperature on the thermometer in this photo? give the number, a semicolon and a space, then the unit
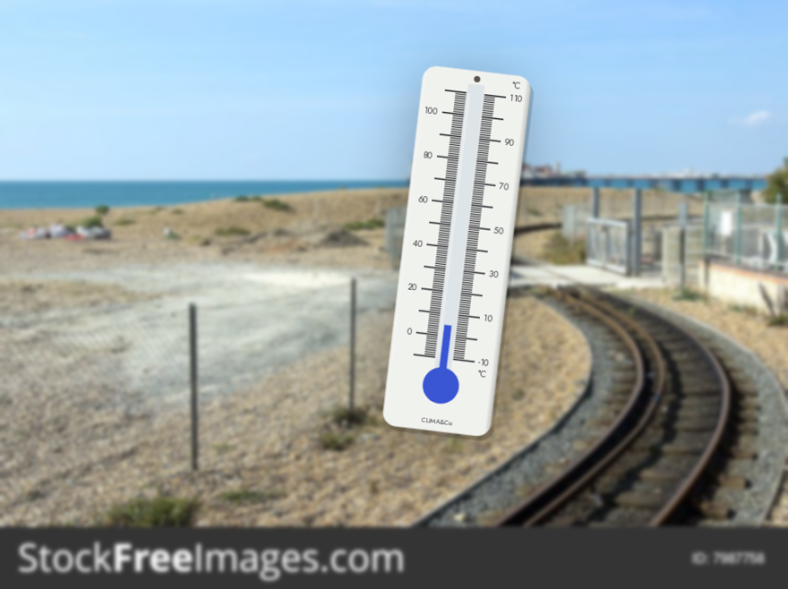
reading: 5; °C
